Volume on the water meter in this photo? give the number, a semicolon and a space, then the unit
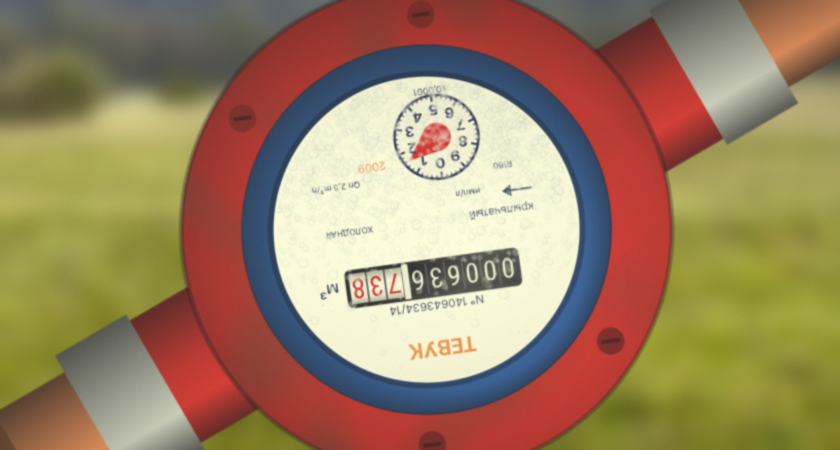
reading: 636.7381; m³
